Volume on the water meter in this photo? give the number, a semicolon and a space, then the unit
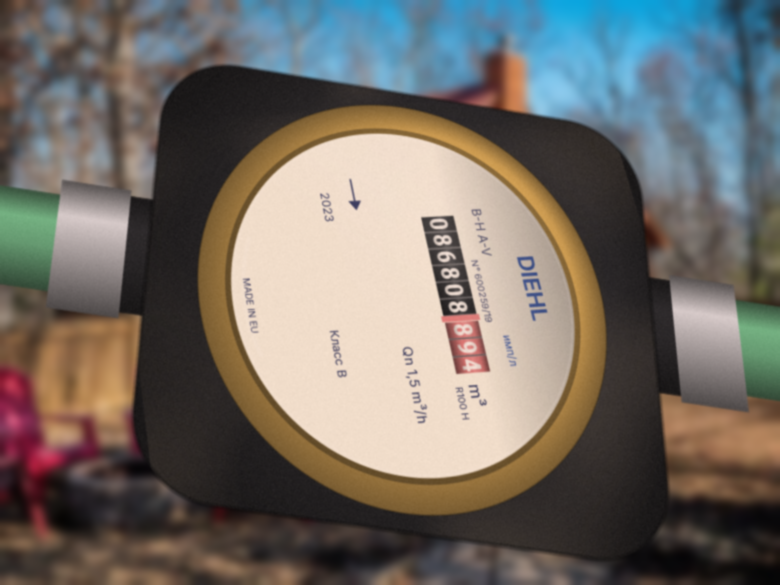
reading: 86808.894; m³
